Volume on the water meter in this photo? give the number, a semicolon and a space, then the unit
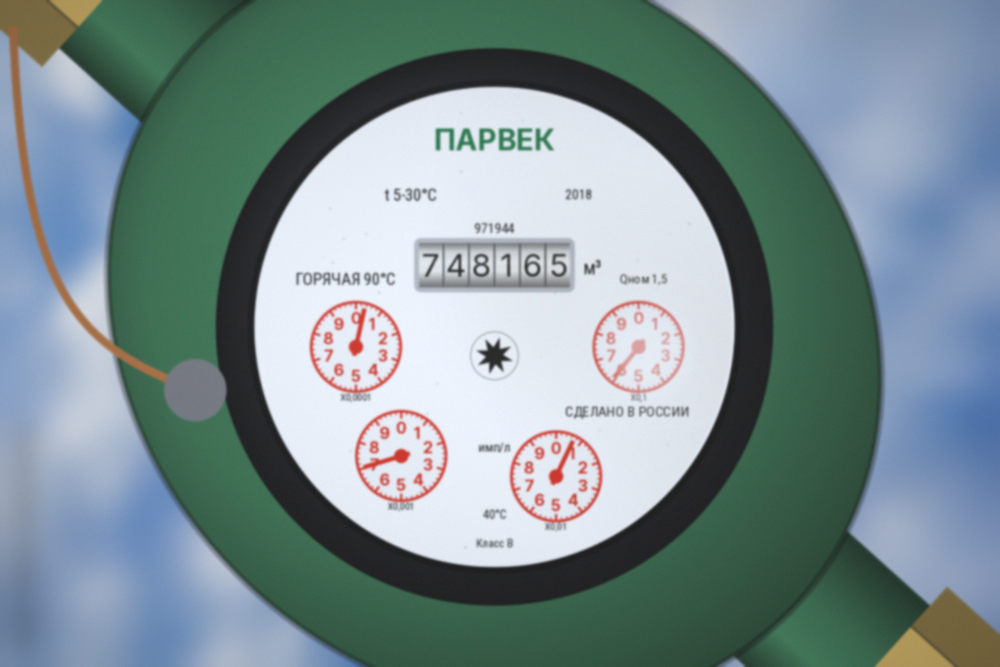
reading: 748165.6070; m³
